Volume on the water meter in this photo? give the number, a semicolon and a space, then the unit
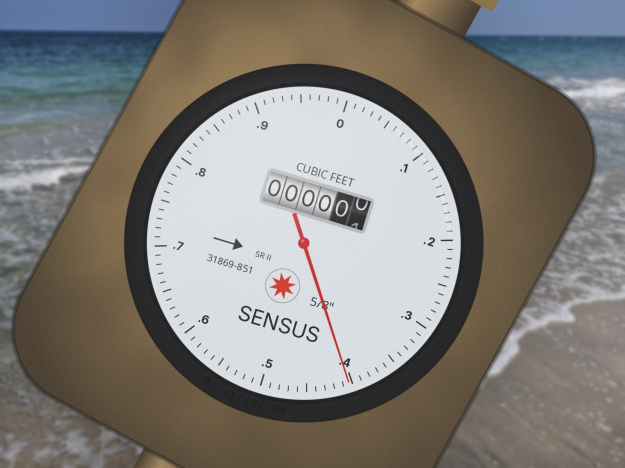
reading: 0.40; ft³
